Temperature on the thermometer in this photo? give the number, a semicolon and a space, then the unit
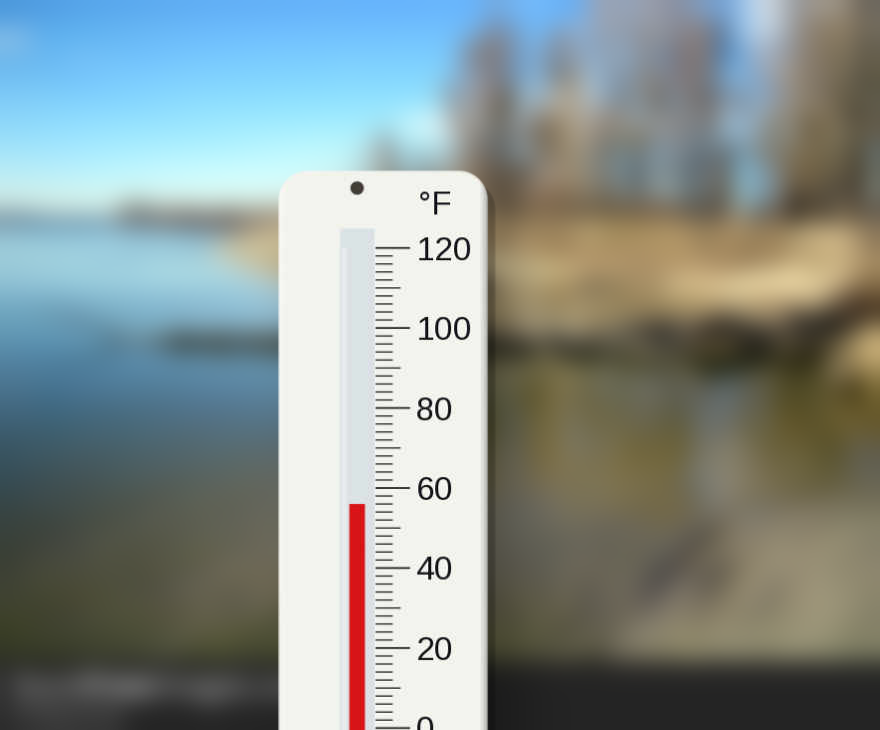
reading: 56; °F
